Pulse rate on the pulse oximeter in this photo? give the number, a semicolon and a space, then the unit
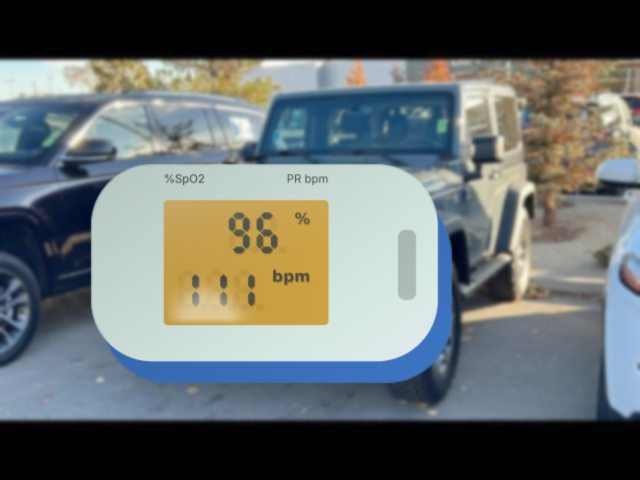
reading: 111; bpm
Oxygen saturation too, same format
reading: 96; %
